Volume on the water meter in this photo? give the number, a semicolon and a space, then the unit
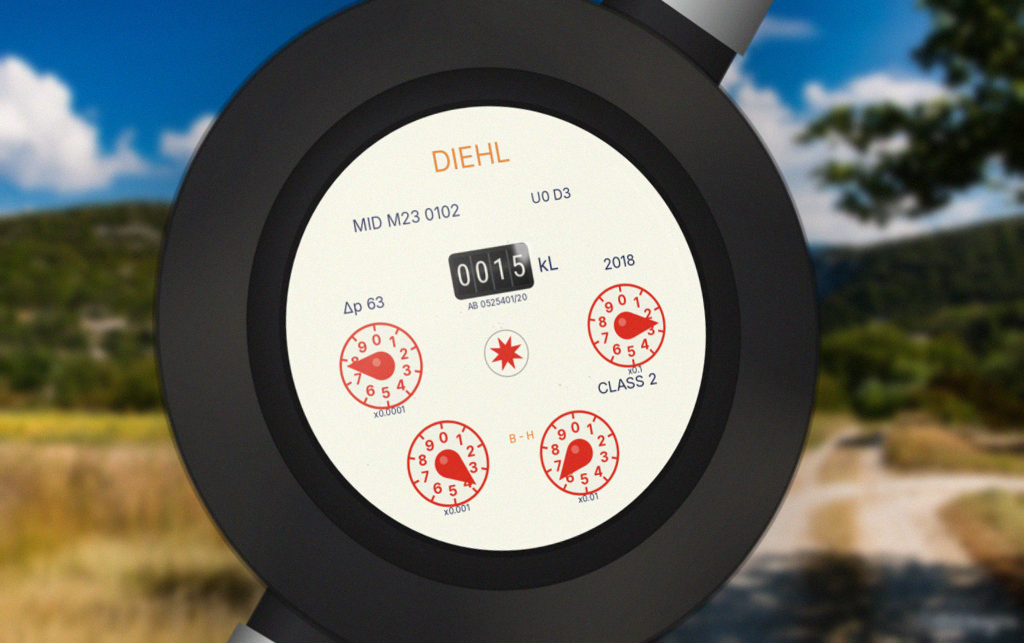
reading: 15.2637; kL
